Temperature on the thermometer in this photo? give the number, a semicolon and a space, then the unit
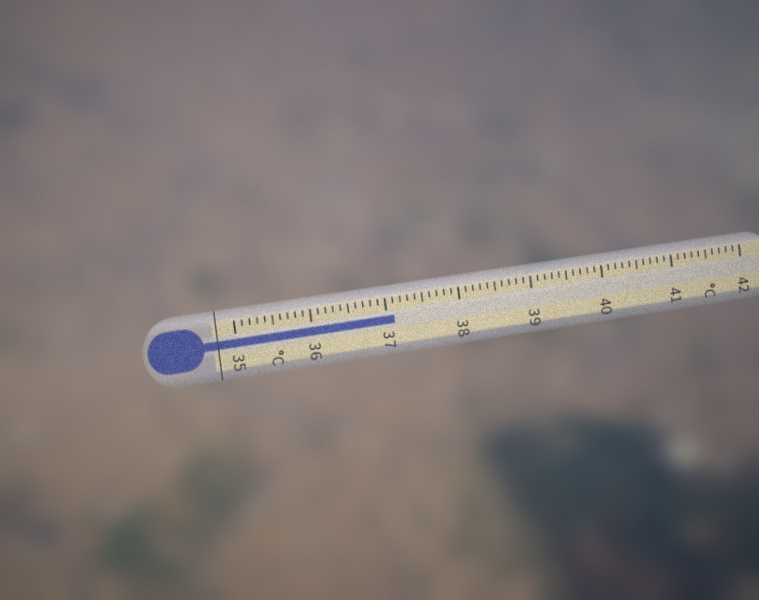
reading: 37.1; °C
